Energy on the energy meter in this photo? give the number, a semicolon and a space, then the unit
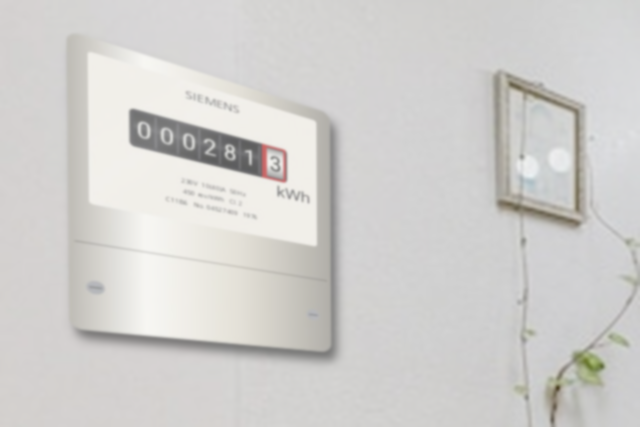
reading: 281.3; kWh
